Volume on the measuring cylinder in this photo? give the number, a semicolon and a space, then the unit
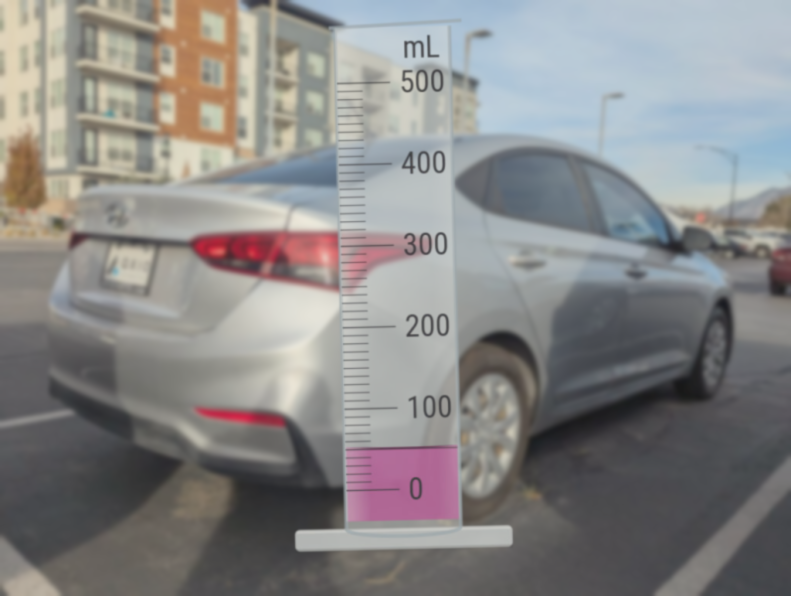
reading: 50; mL
